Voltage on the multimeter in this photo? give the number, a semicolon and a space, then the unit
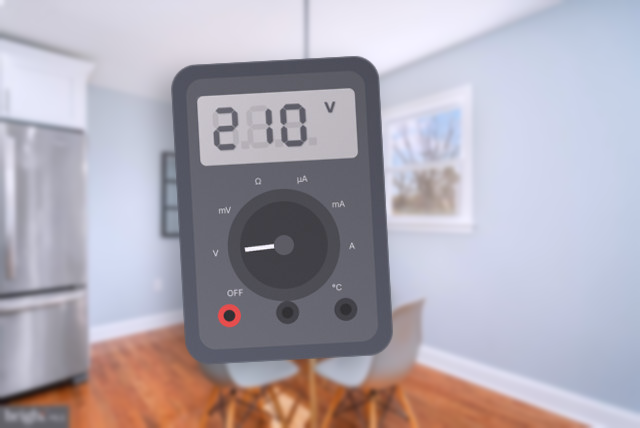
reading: 210; V
